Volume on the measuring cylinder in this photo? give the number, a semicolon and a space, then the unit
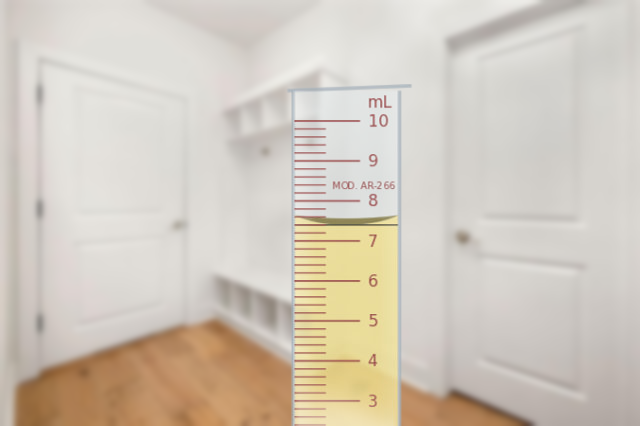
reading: 7.4; mL
